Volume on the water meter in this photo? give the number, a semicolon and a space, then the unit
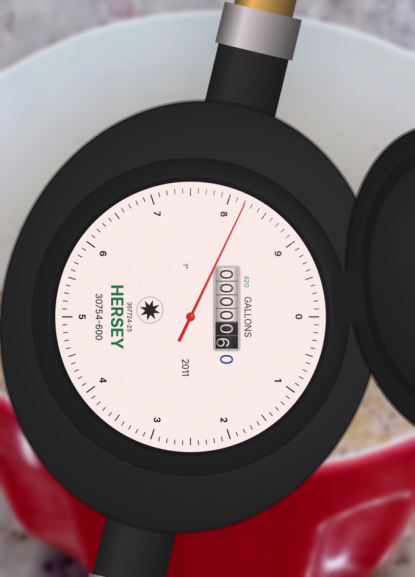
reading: 58.2; gal
